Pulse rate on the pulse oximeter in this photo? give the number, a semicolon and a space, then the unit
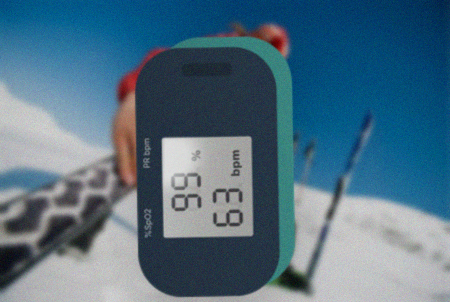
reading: 63; bpm
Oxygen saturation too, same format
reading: 99; %
